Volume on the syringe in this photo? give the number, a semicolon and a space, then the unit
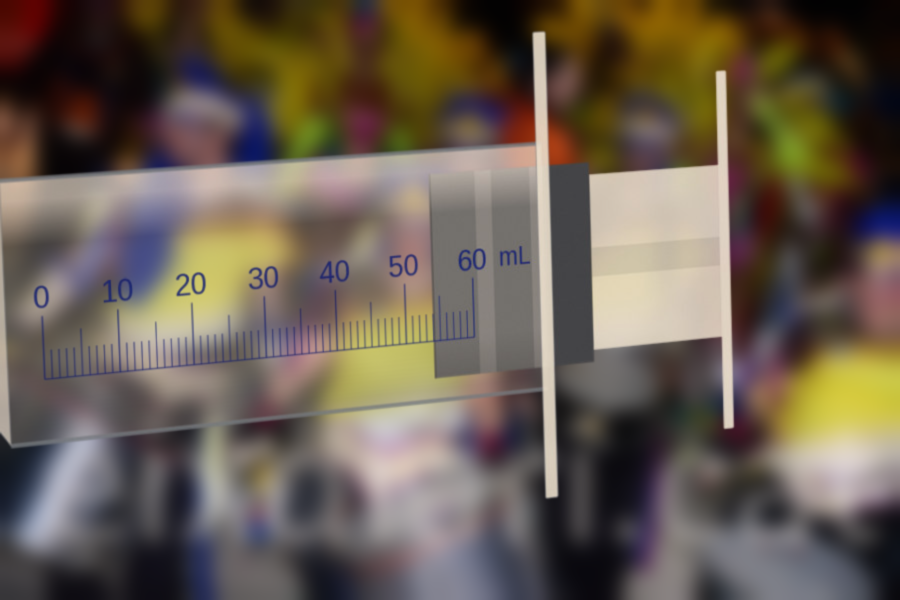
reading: 54; mL
